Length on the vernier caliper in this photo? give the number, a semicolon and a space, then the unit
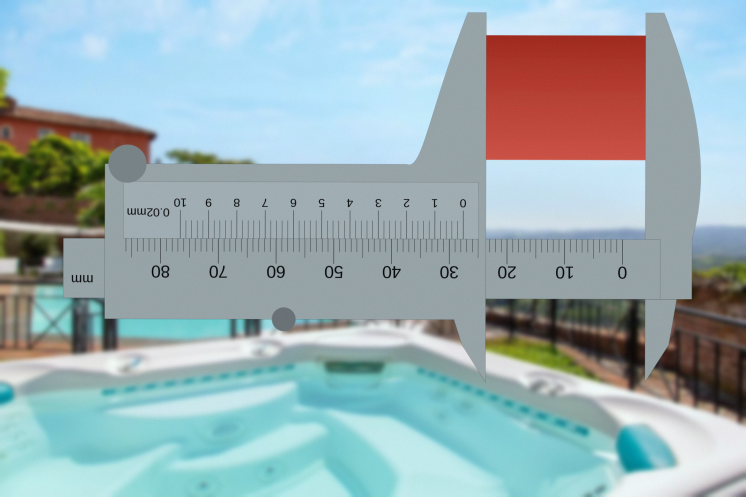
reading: 27.6; mm
